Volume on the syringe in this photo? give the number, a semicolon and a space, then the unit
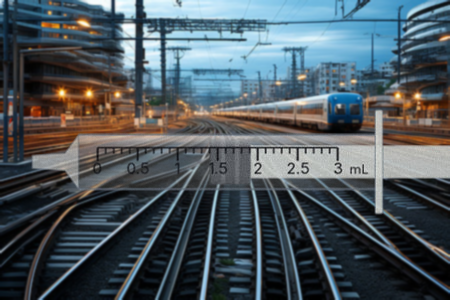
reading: 1.4; mL
